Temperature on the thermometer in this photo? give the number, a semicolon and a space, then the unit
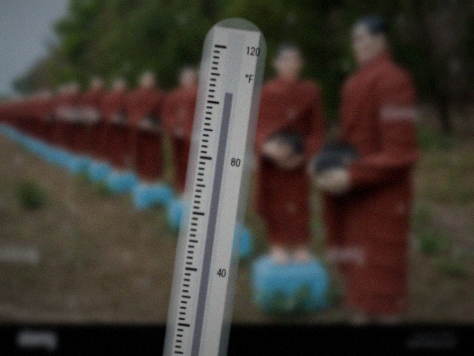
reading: 104; °F
